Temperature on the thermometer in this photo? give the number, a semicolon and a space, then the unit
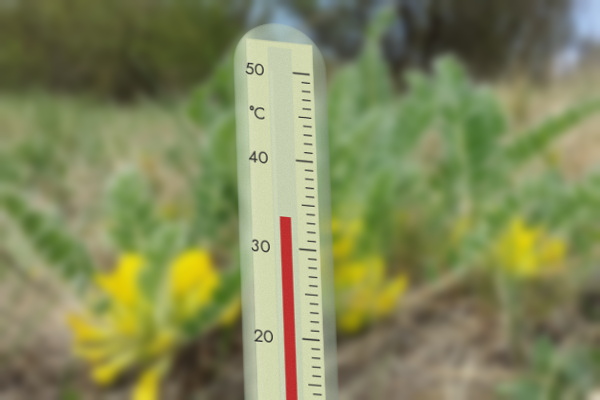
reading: 33.5; °C
